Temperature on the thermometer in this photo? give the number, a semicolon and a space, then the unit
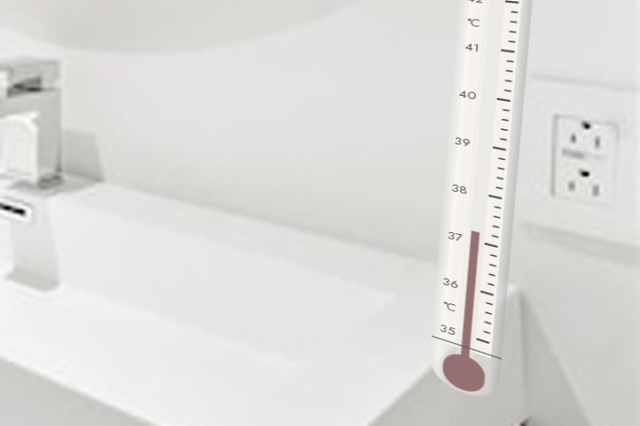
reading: 37.2; °C
